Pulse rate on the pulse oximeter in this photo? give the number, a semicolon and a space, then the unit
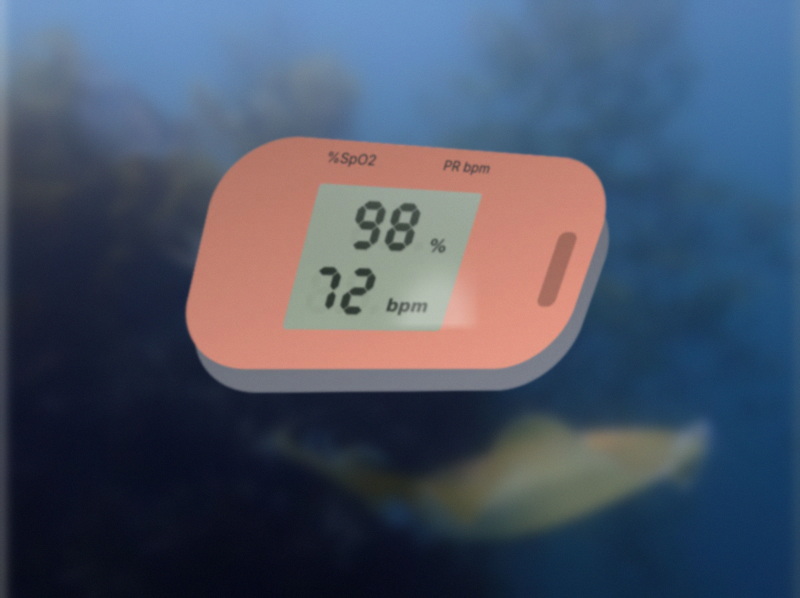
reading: 72; bpm
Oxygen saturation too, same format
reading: 98; %
